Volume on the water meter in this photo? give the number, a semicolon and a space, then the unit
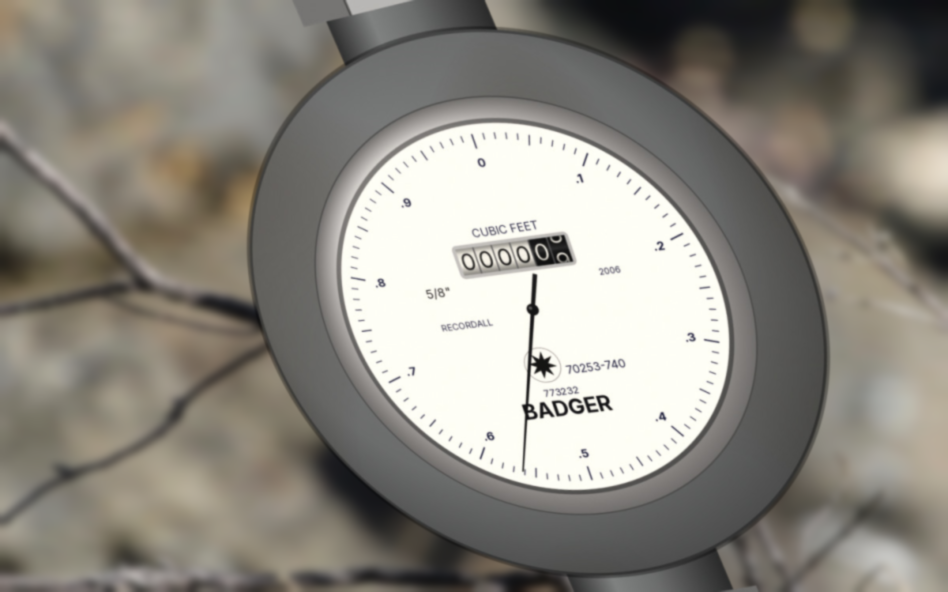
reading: 8.56; ft³
